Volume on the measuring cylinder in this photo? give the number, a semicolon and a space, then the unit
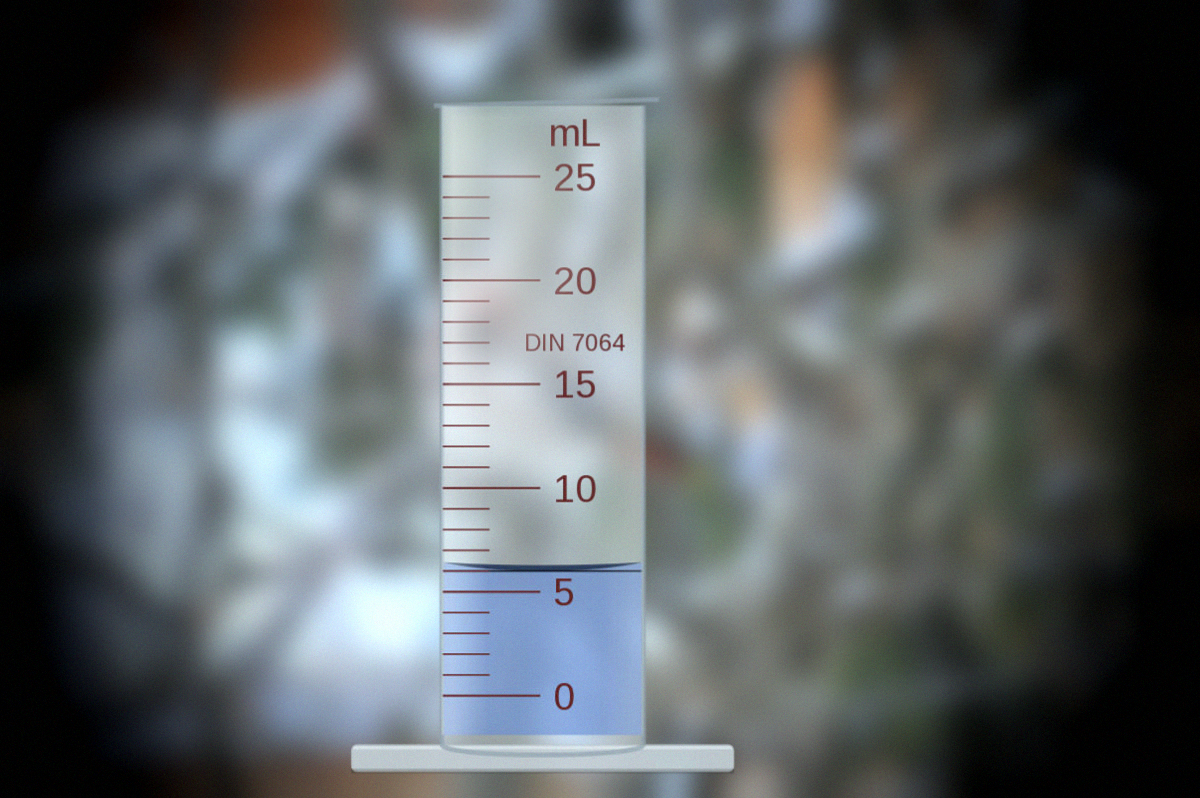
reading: 6; mL
